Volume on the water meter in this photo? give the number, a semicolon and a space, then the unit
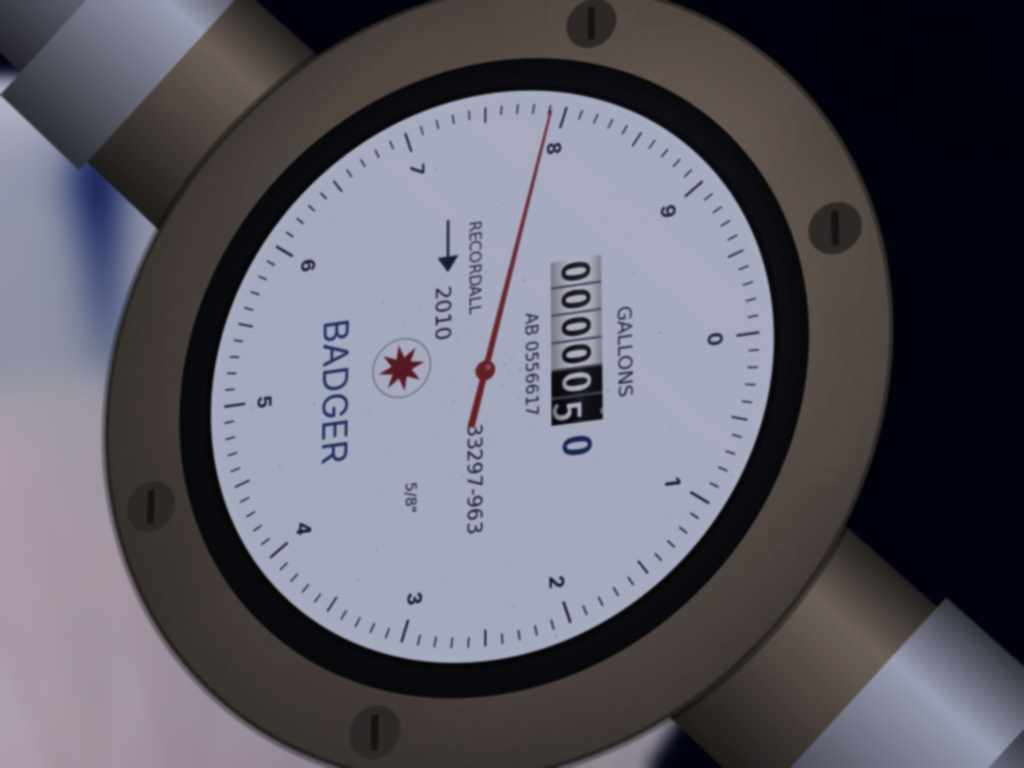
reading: 47.9; gal
